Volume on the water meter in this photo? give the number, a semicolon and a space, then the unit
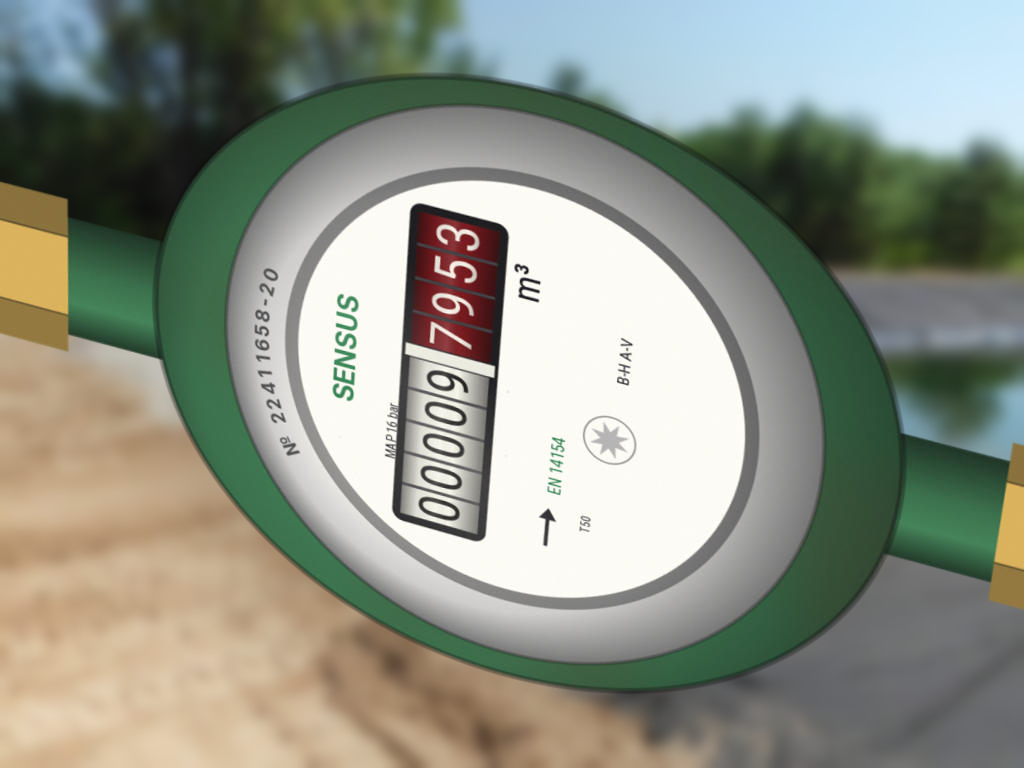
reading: 9.7953; m³
